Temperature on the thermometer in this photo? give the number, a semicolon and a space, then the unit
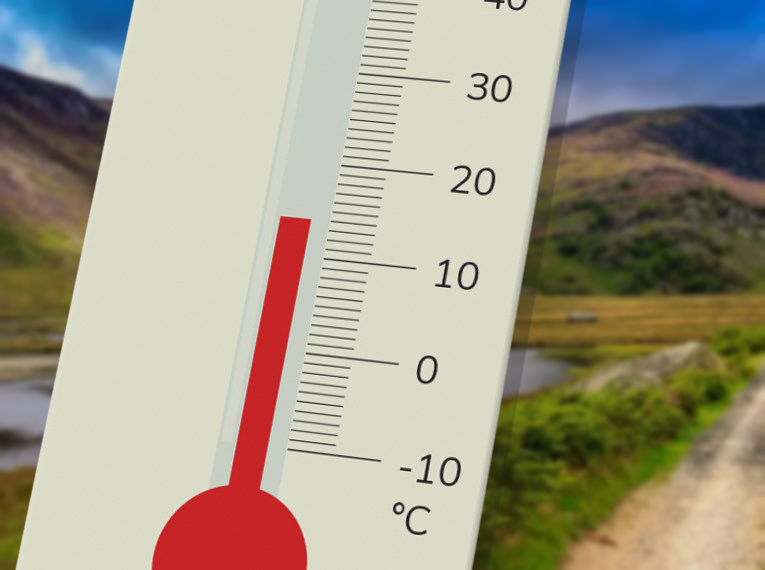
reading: 14; °C
